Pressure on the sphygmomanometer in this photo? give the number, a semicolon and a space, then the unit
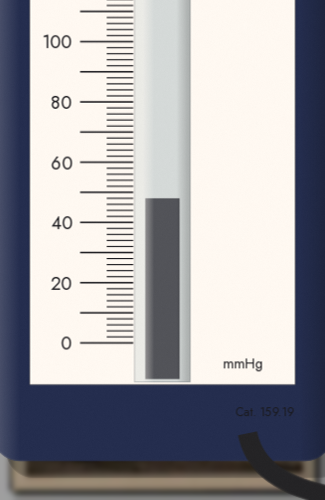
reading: 48; mmHg
